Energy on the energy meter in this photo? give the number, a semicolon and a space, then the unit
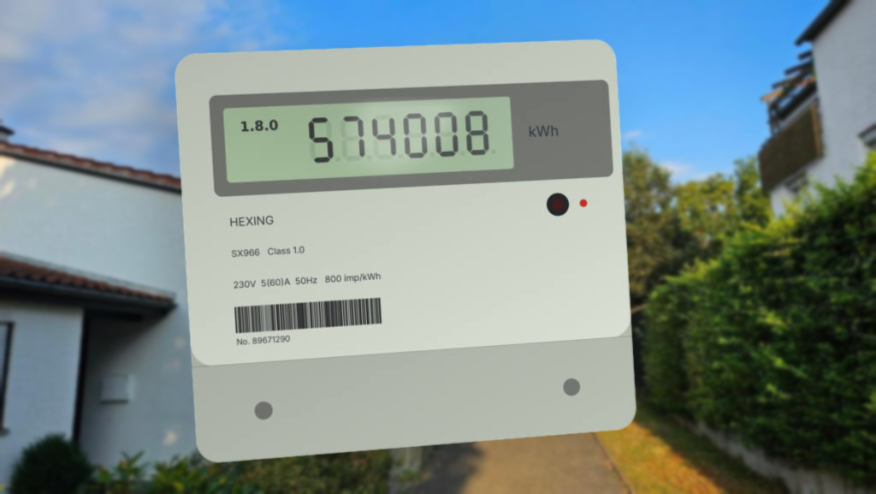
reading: 574008; kWh
